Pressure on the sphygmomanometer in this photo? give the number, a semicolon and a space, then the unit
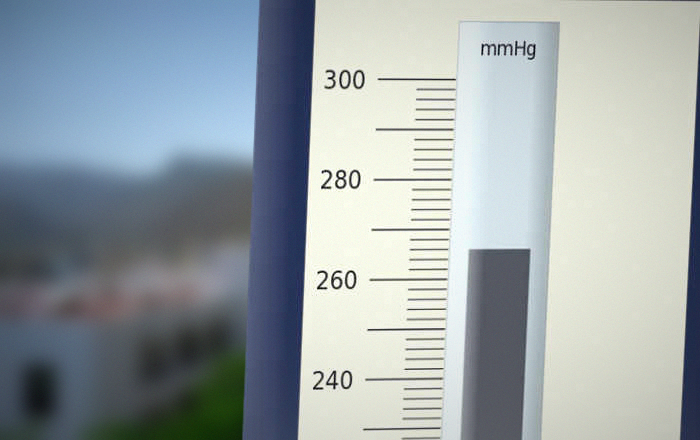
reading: 266; mmHg
